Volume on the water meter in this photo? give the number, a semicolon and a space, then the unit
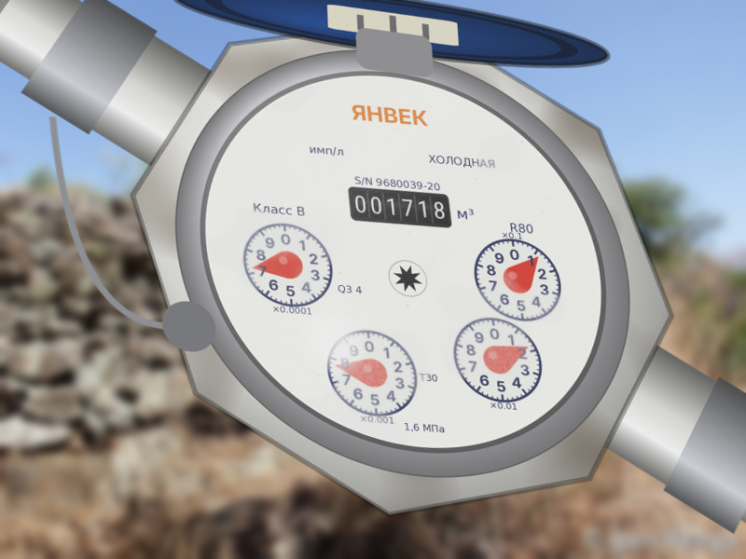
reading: 1718.1177; m³
